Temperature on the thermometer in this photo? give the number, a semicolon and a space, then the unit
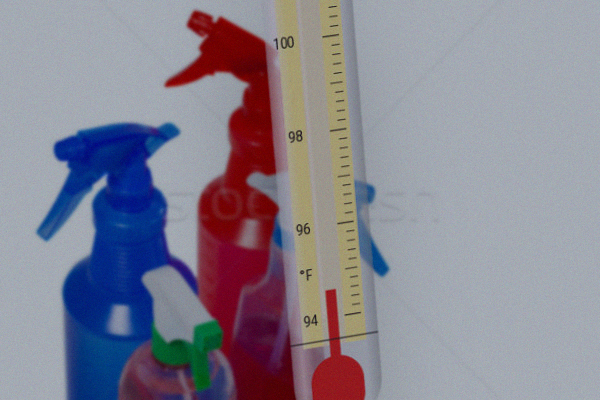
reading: 94.6; °F
